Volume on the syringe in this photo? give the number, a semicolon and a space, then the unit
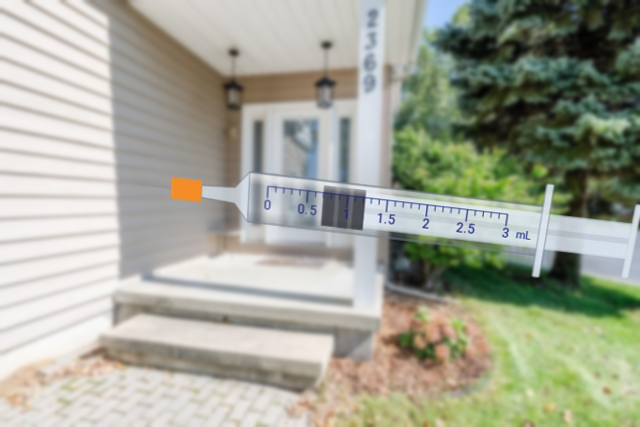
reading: 0.7; mL
